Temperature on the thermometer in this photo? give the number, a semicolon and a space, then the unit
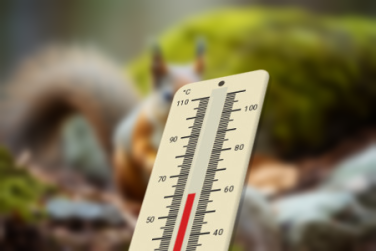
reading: 60; °C
